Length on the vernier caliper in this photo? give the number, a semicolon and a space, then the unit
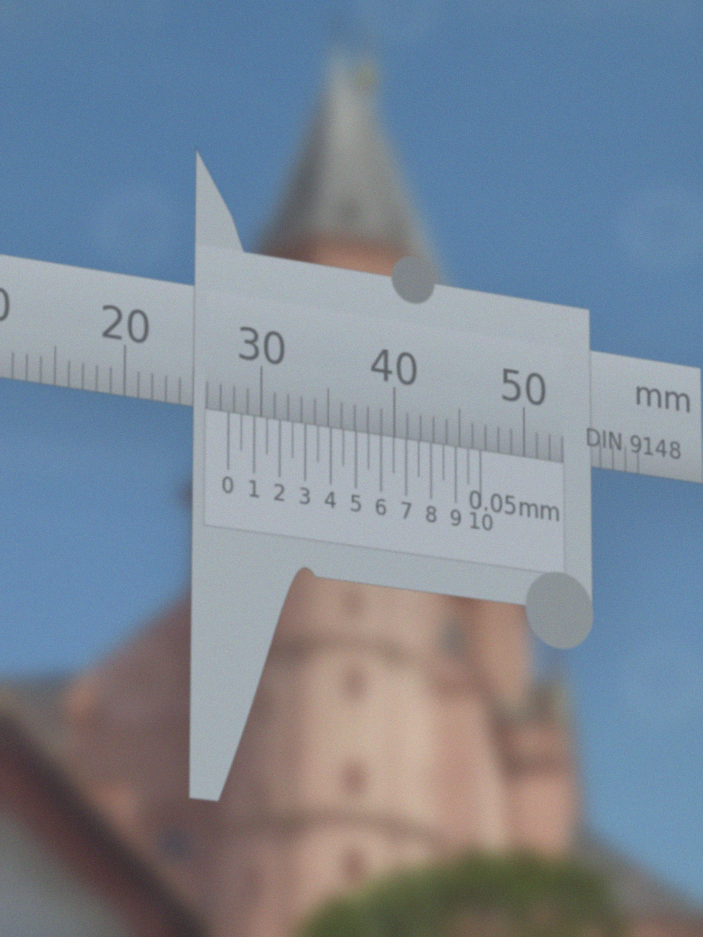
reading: 27.6; mm
